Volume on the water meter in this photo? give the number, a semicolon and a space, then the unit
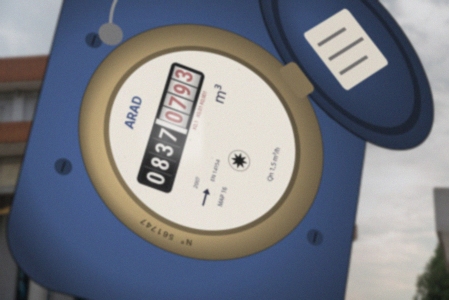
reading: 837.0793; m³
